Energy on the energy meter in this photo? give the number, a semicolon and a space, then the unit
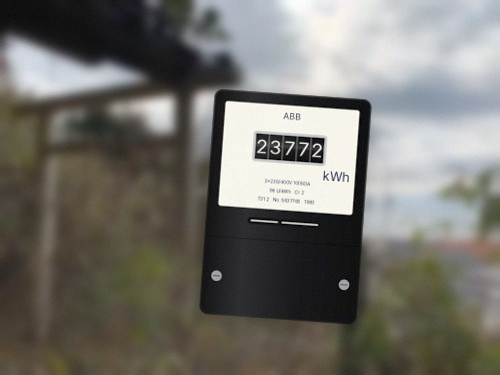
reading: 23772; kWh
